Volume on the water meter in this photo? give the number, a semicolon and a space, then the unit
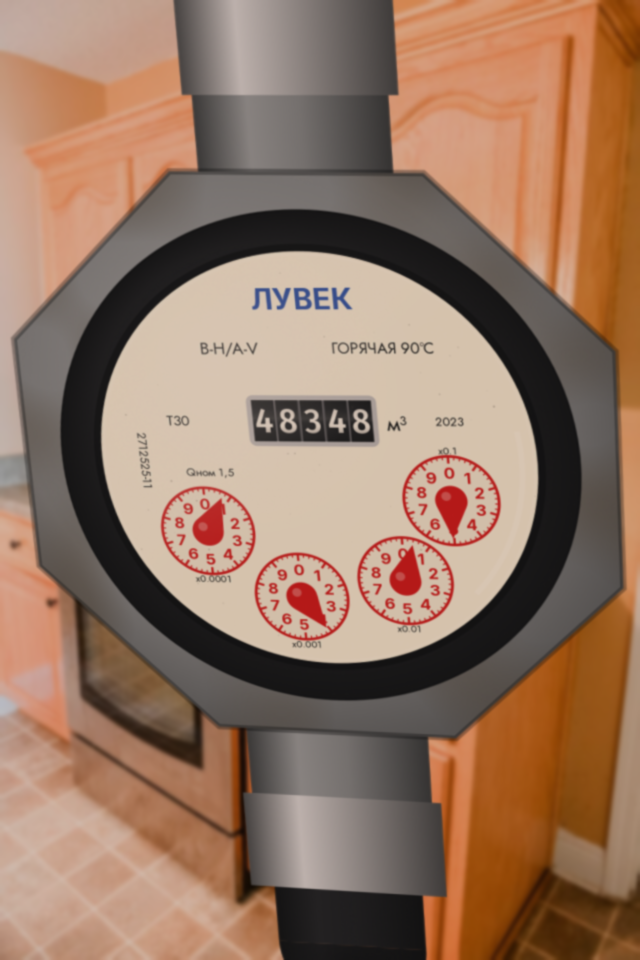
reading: 48348.5040; m³
